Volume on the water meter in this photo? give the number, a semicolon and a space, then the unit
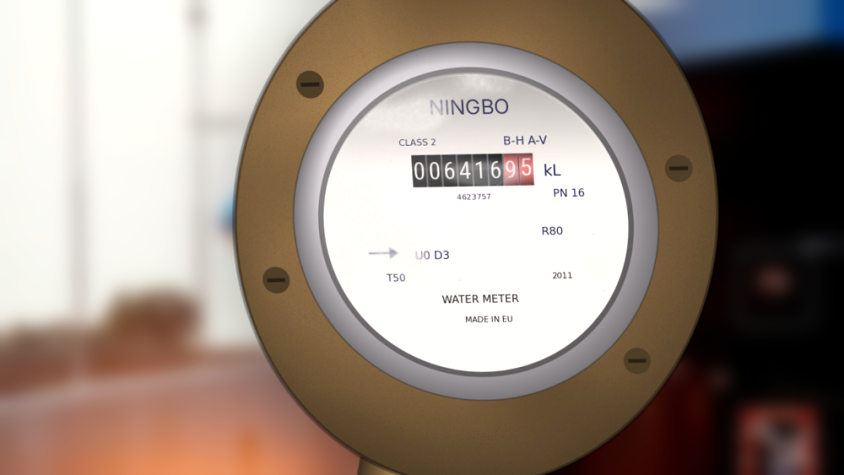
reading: 6416.95; kL
